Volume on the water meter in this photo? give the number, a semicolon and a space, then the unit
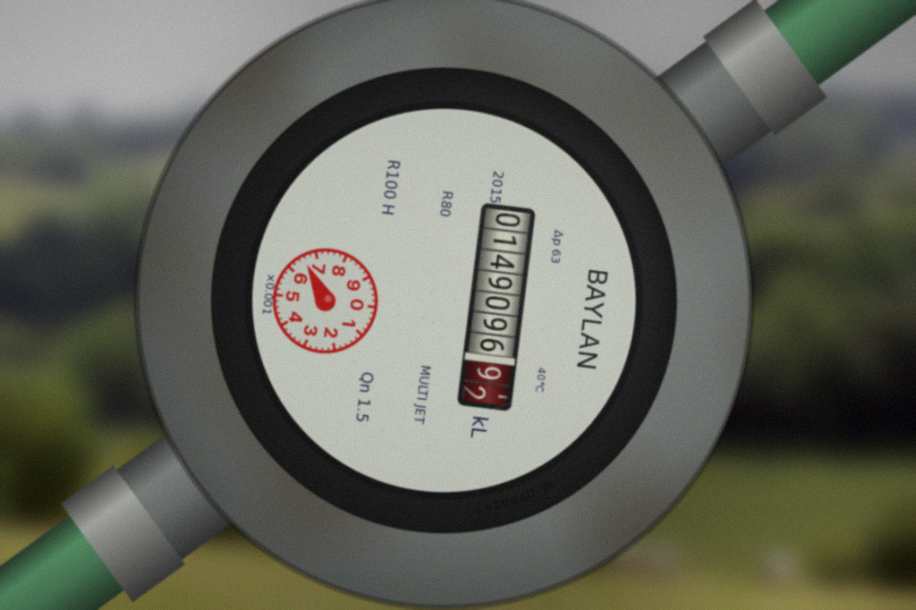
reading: 149096.916; kL
